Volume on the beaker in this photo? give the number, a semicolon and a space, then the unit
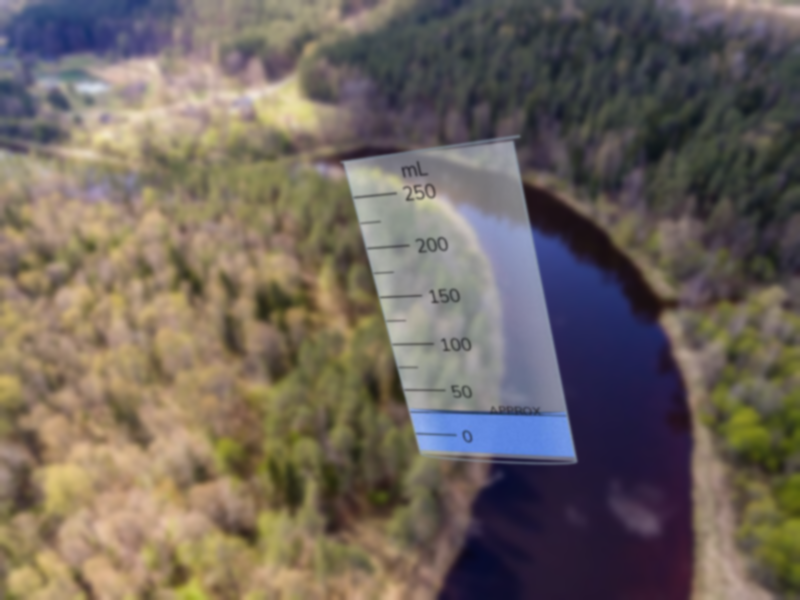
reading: 25; mL
